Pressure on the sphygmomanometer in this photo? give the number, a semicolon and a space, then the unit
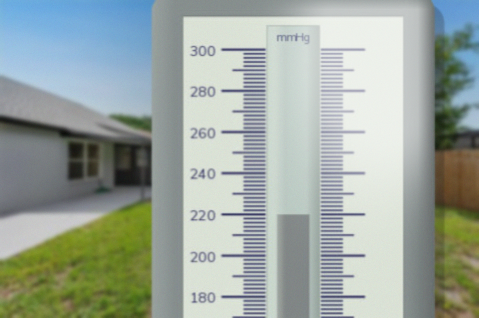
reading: 220; mmHg
